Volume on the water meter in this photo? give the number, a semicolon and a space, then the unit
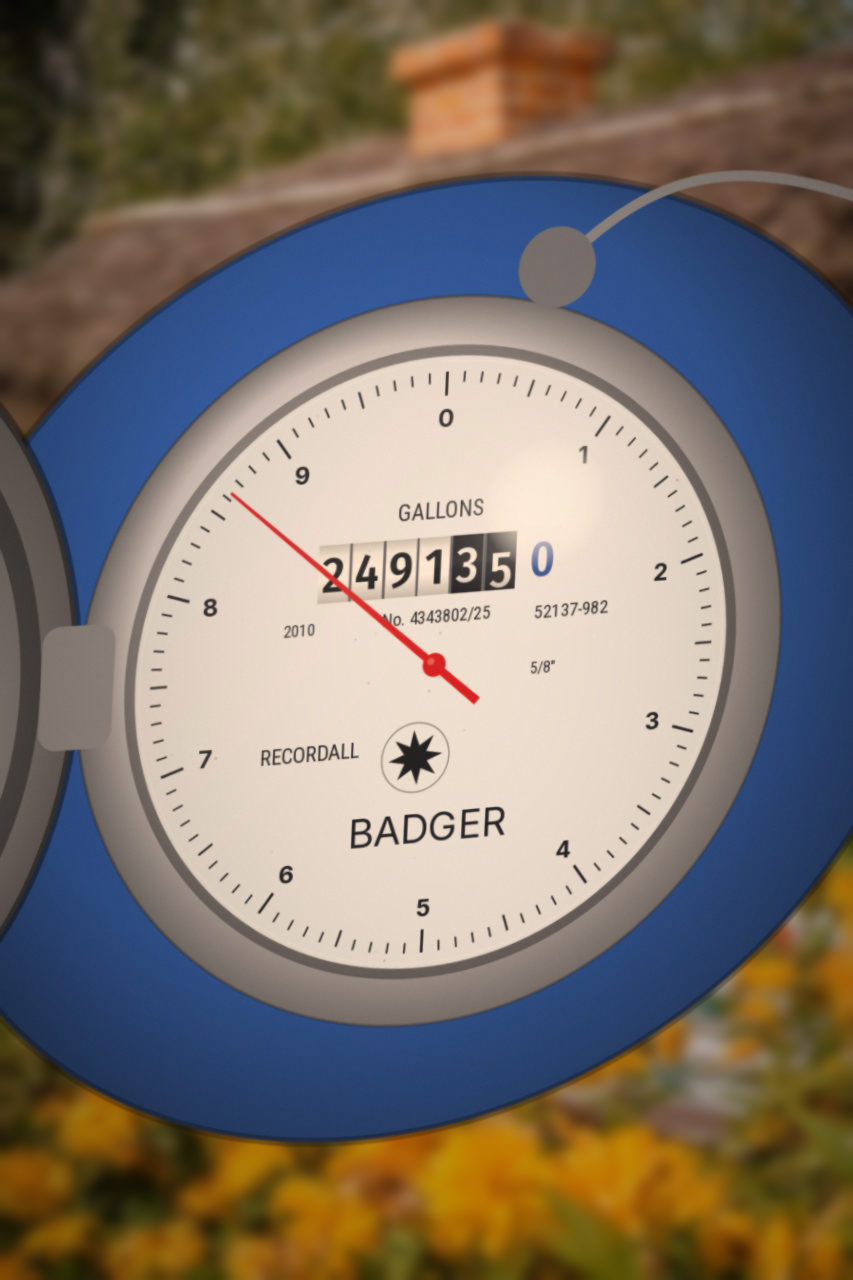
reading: 2491348.6; gal
